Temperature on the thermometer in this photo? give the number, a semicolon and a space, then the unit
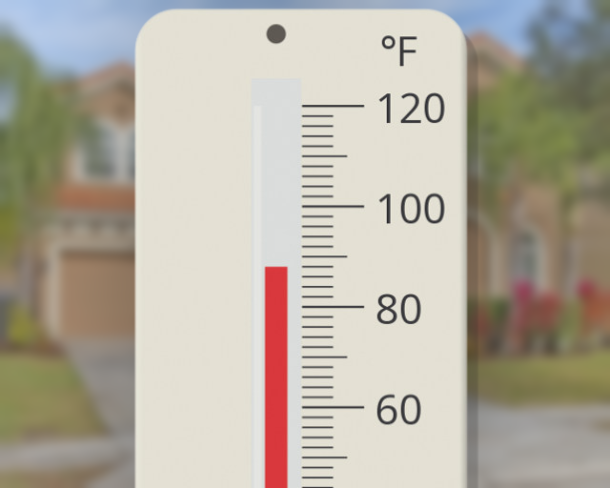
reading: 88; °F
